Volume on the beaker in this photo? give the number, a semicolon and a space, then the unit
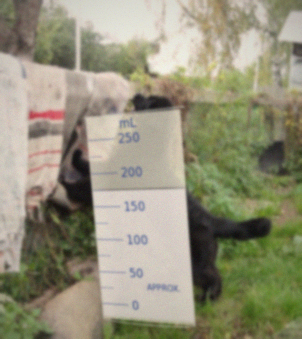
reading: 175; mL
